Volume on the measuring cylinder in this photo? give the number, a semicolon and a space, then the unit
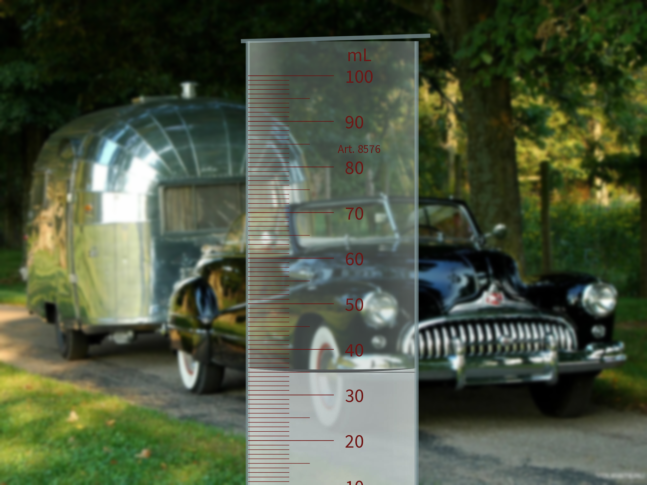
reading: 35; mL
